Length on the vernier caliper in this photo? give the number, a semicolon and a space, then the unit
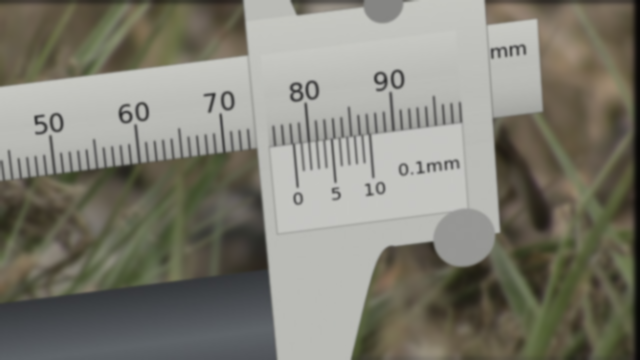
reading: 78.2; mm
